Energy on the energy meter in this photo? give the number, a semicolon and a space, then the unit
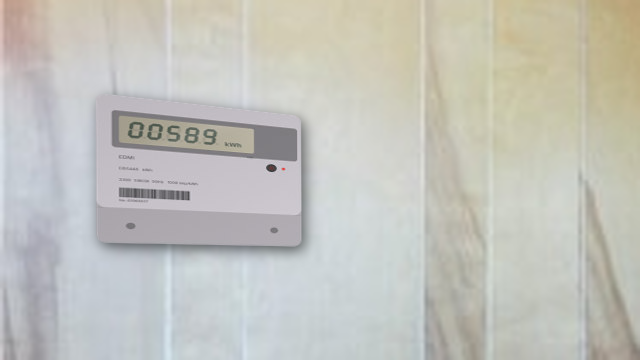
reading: 589; kWh
